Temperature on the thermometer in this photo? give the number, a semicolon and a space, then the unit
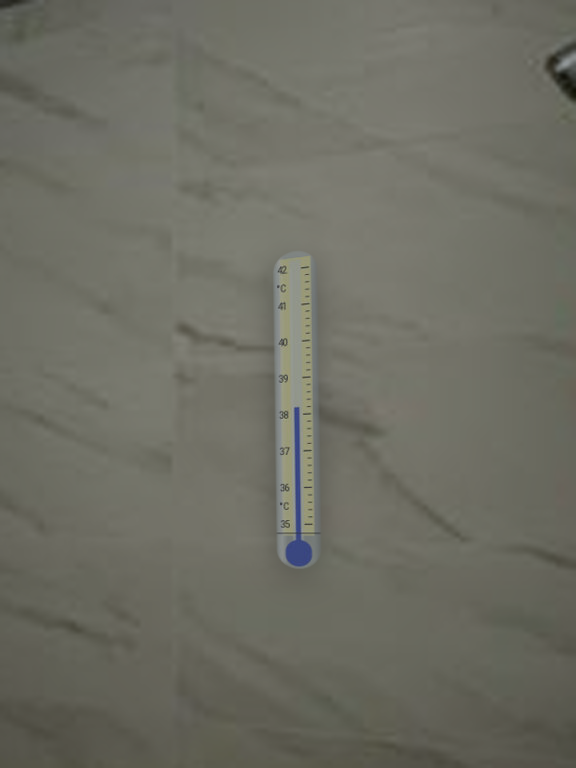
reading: 38.2; °C
